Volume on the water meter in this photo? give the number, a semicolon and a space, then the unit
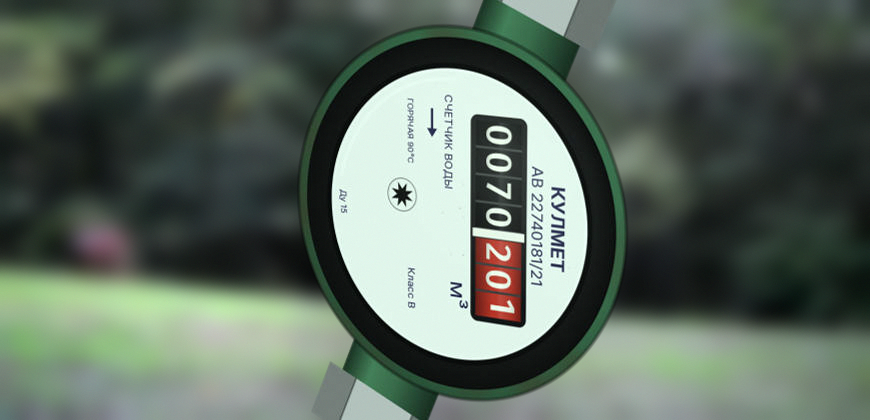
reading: 70.201; m³
